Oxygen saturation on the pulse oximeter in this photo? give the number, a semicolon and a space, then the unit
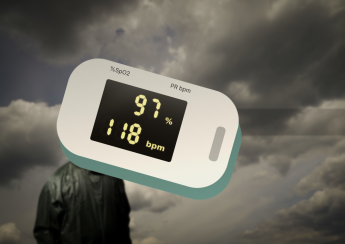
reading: 97; %
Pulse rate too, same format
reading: 118; bpm
